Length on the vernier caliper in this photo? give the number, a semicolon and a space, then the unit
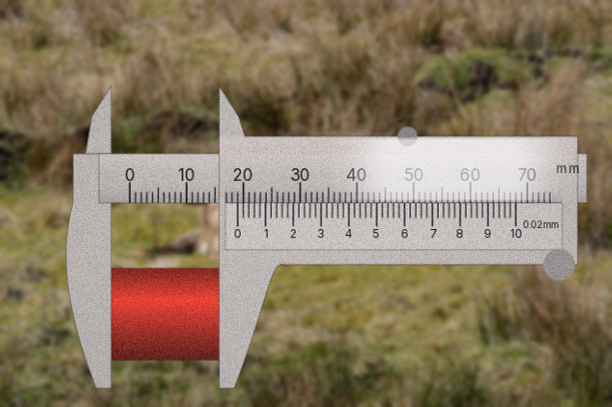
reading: 19.0; mm
